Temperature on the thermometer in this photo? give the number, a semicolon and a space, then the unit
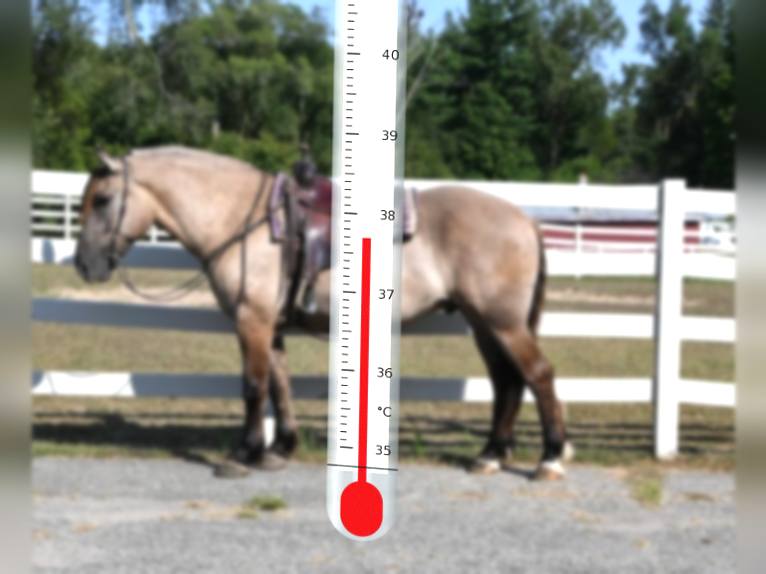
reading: 37.7; °C
